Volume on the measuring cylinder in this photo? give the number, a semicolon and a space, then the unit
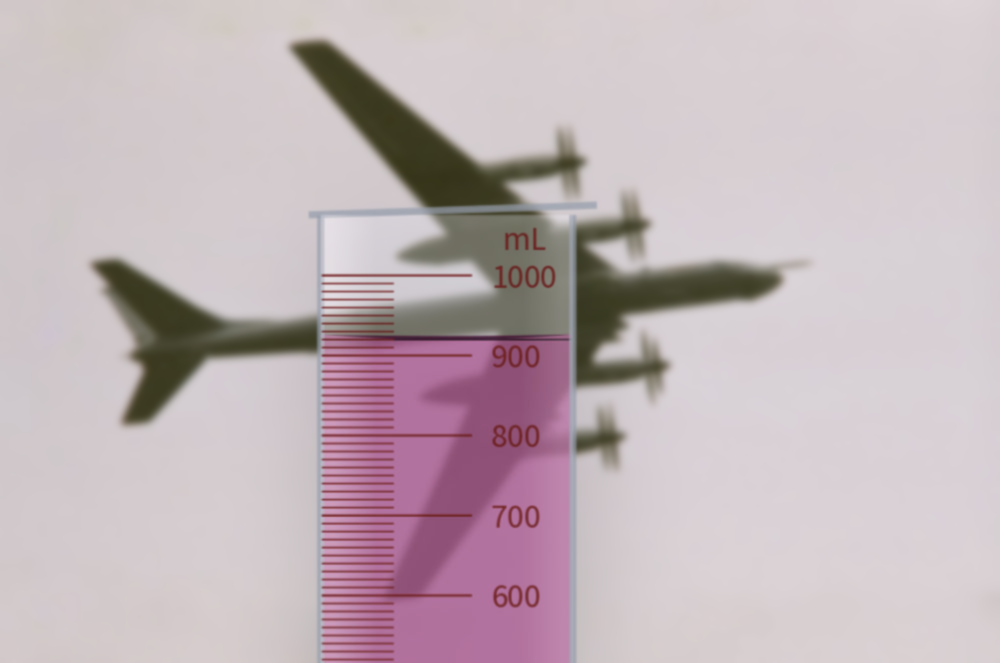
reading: 920; mL
